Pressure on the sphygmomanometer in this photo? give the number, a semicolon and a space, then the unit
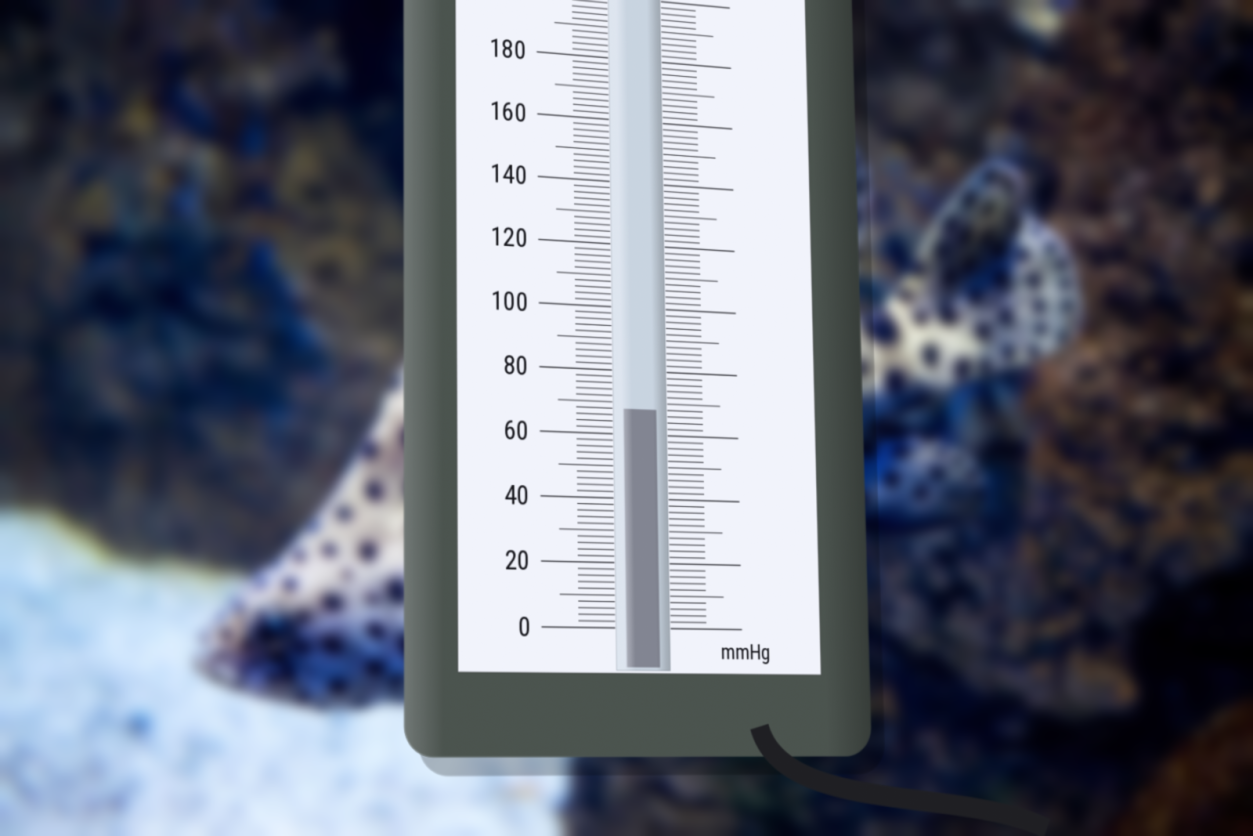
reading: 68; mmHg
